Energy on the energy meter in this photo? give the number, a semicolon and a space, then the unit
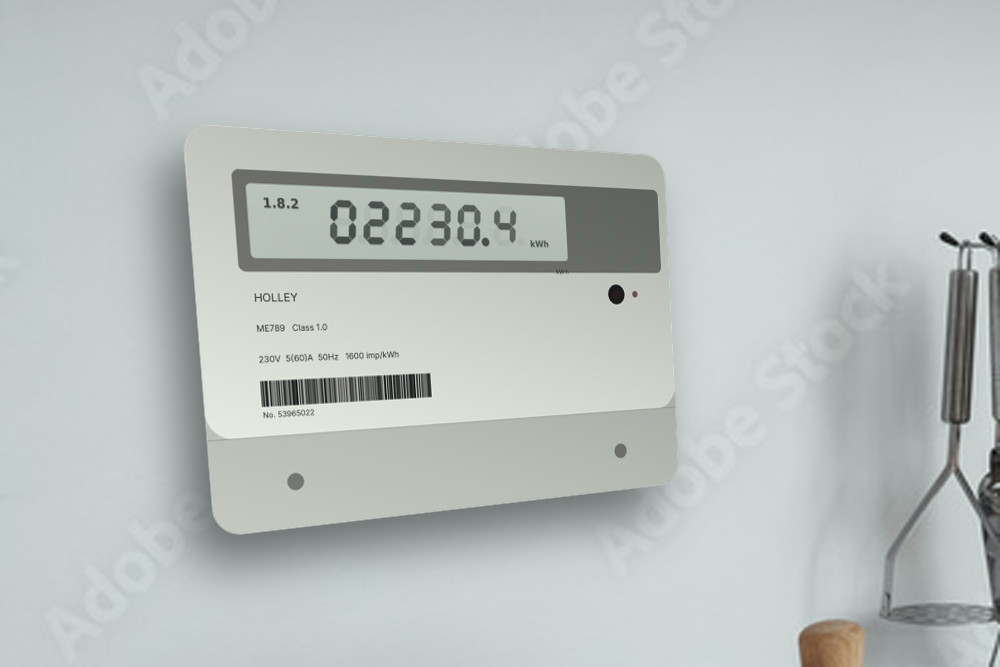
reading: 2230.4; kWh
